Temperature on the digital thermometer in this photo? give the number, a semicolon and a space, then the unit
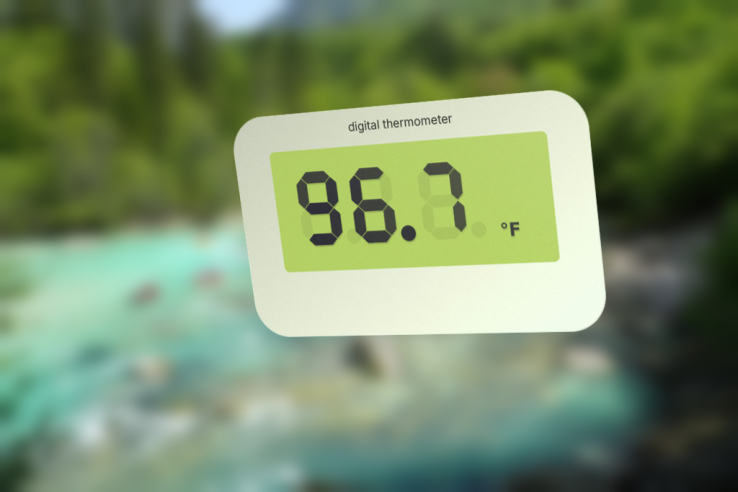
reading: 96.7; °F
